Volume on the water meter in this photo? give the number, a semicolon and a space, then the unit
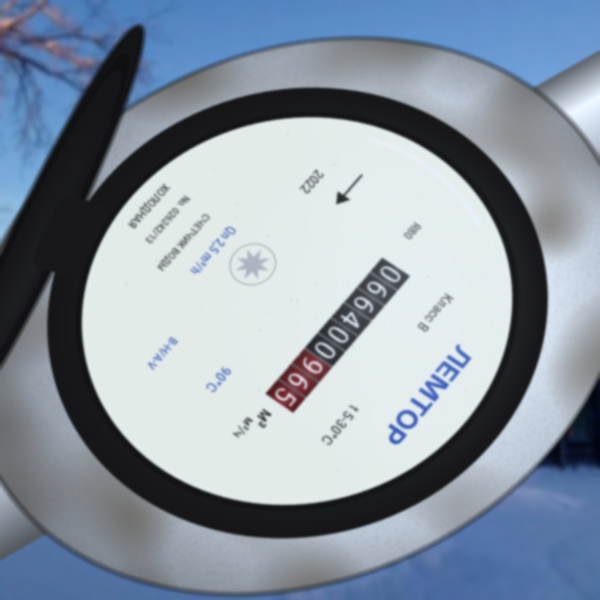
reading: 66400.965; m³
